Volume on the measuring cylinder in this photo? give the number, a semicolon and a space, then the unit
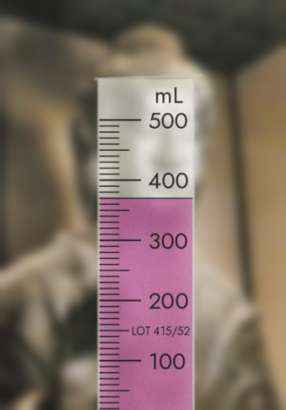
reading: 370; mL
